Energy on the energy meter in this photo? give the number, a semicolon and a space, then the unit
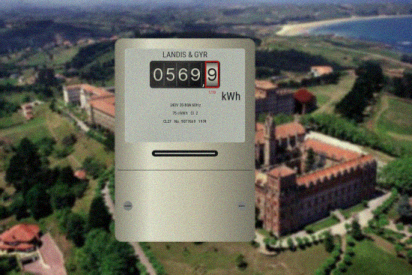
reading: 569.9; kWh
